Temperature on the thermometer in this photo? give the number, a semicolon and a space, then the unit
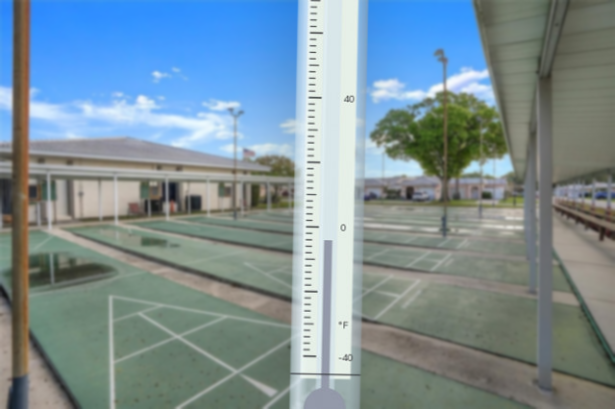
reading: -4; °F
